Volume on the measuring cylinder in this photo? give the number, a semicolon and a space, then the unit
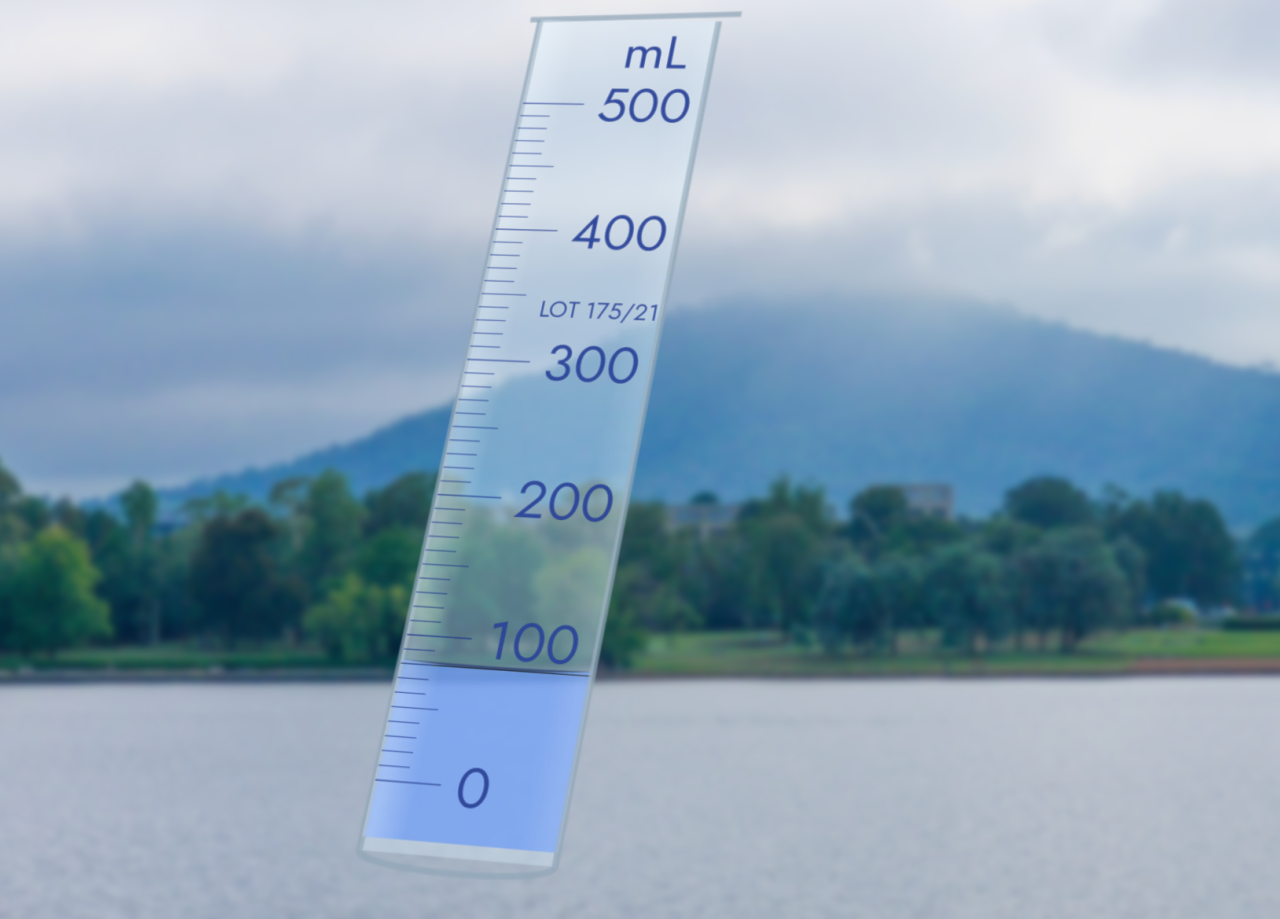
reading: 80; mL
